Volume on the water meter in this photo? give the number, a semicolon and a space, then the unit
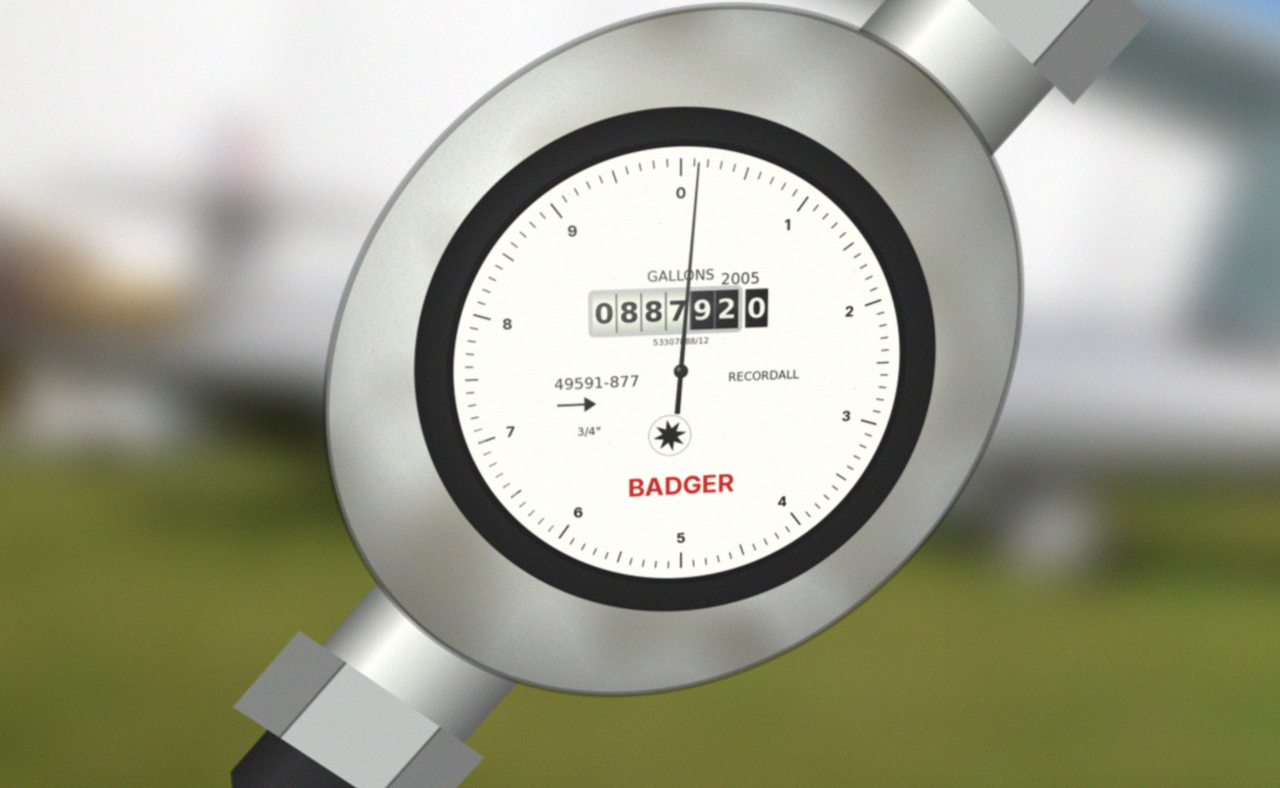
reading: 887920.1; gal
